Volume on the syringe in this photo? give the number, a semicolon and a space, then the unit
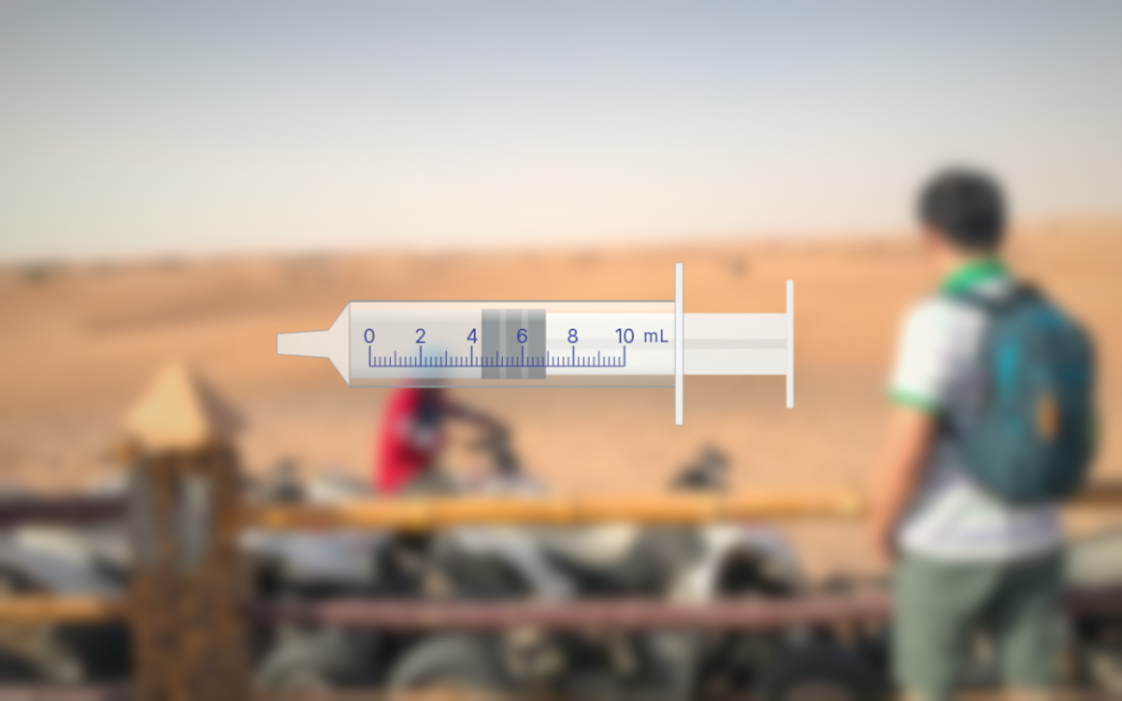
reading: 4.4; mL
